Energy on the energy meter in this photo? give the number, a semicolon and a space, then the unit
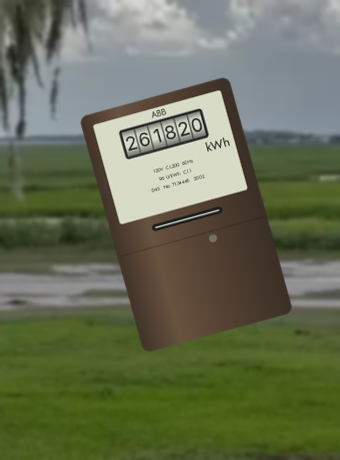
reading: 261820; kWh
